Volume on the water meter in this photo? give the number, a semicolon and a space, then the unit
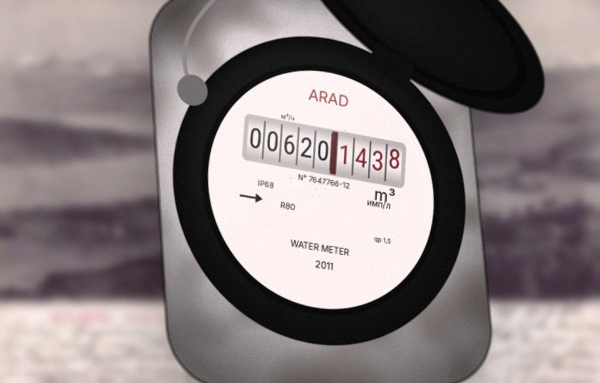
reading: 620.1438; m³
